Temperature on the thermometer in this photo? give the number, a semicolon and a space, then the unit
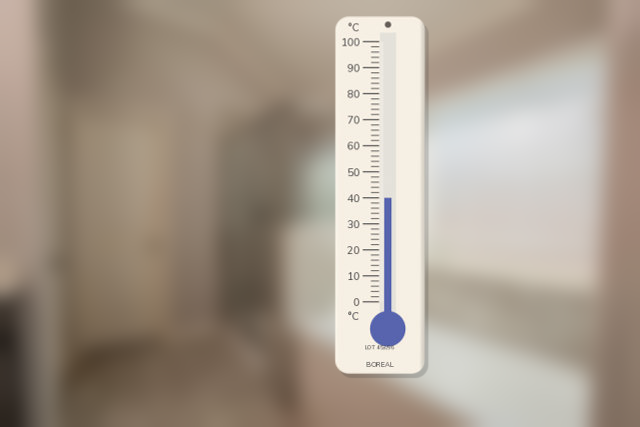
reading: 40; °C
